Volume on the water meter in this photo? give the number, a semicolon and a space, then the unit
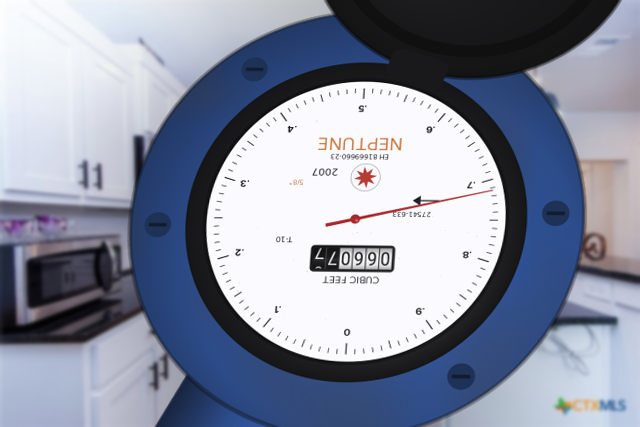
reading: 66076.71; ft³
